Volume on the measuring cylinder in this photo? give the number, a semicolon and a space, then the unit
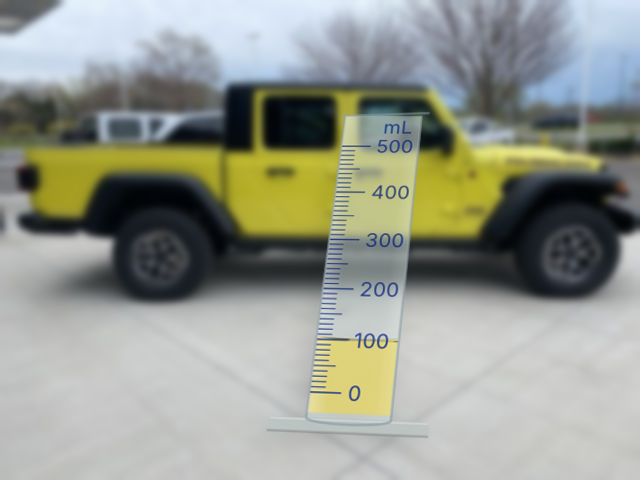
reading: 100; mL
